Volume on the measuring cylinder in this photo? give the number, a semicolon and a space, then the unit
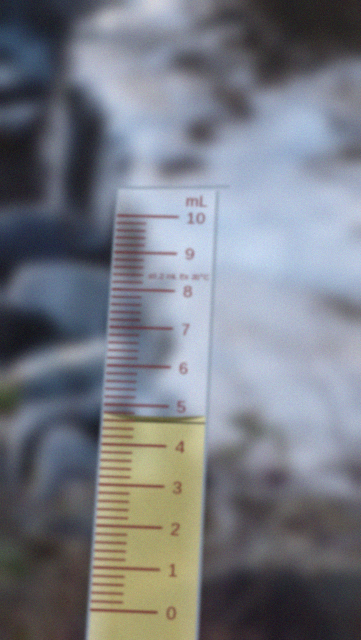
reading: 4.6; mL
